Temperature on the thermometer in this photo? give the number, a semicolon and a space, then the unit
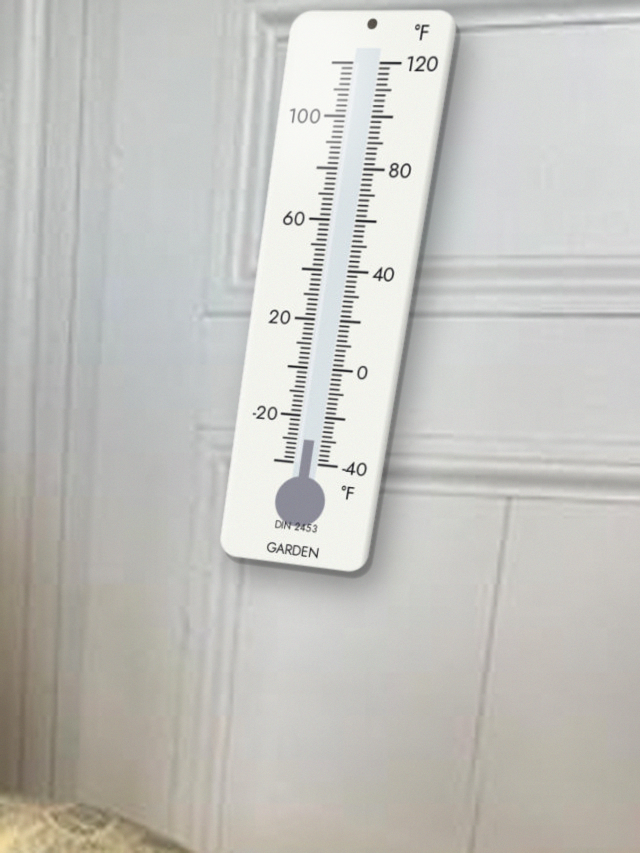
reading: -30; °F
